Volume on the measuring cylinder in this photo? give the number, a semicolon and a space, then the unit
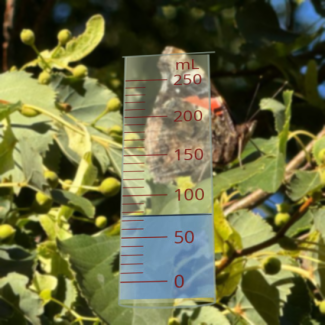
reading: 75; mL
